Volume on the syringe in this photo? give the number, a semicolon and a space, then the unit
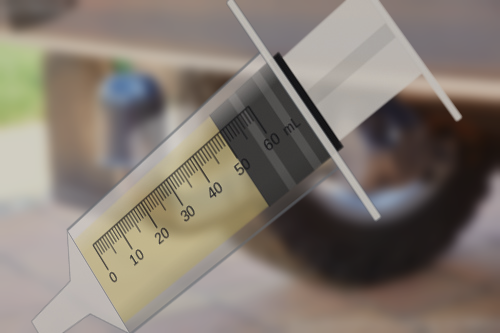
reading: 50; mL
